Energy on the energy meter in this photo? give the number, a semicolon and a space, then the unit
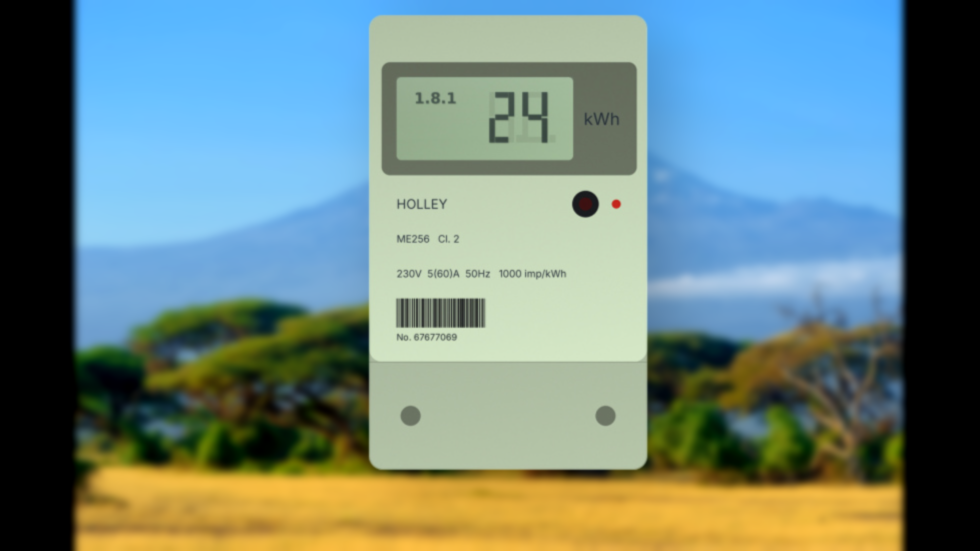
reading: 24; kWh
